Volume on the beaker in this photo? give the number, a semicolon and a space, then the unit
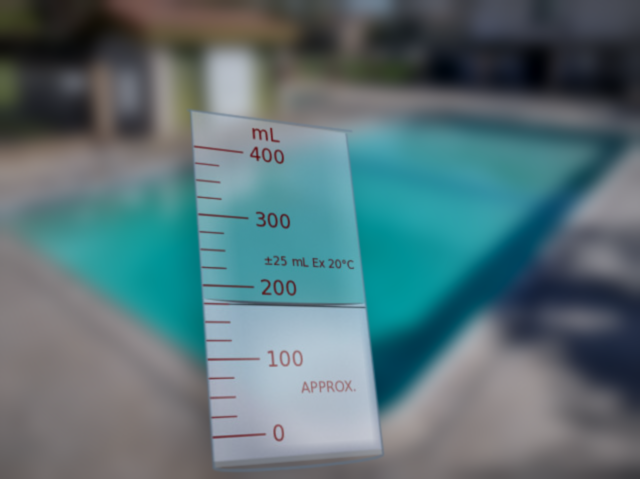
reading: 175; mL
